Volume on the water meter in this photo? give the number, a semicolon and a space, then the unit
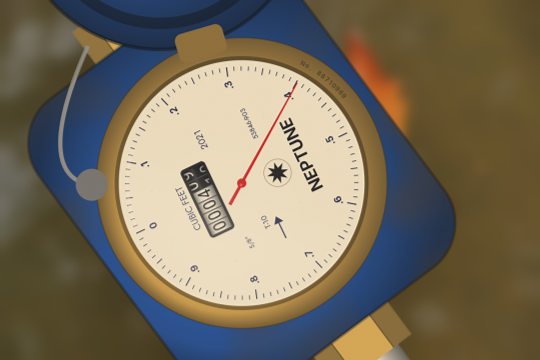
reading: 409.40; ft³
